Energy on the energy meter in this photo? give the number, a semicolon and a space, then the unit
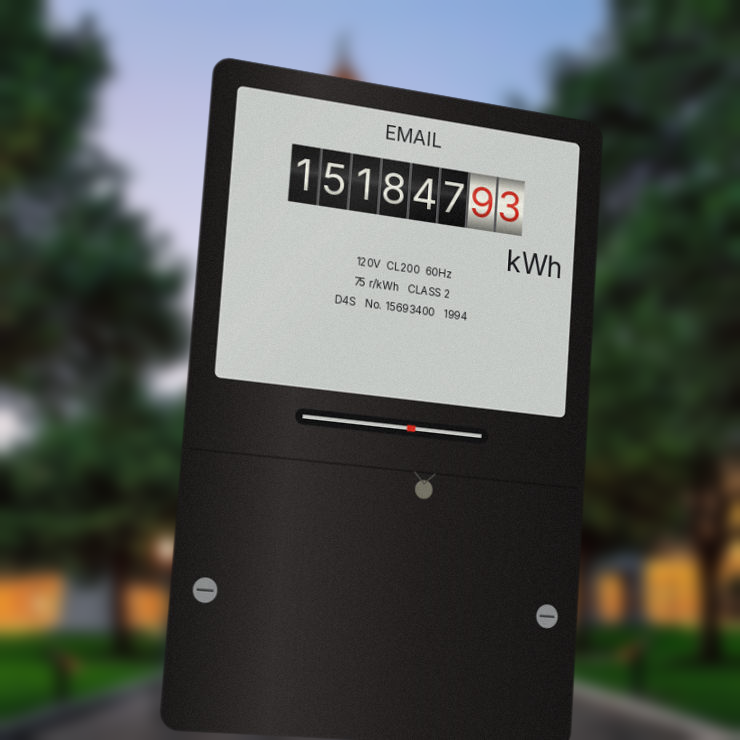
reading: 151847.93; kWh
